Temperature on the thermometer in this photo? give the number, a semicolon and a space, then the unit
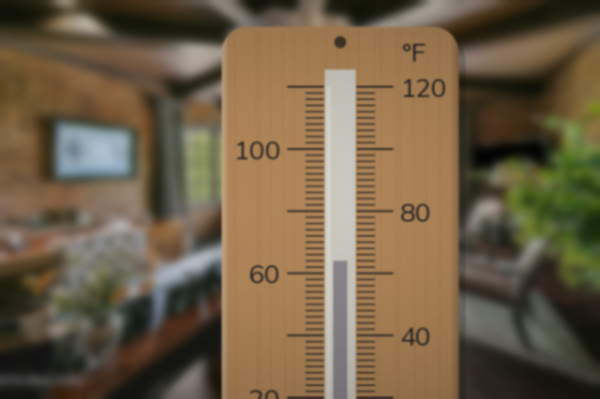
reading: 64; °F
